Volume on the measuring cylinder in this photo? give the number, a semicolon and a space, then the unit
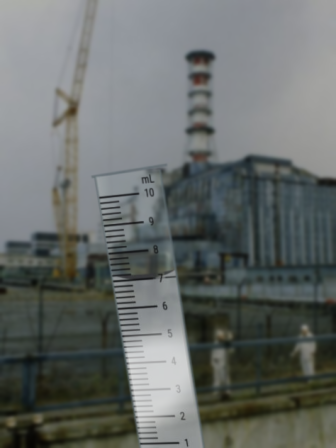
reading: 7; mL
